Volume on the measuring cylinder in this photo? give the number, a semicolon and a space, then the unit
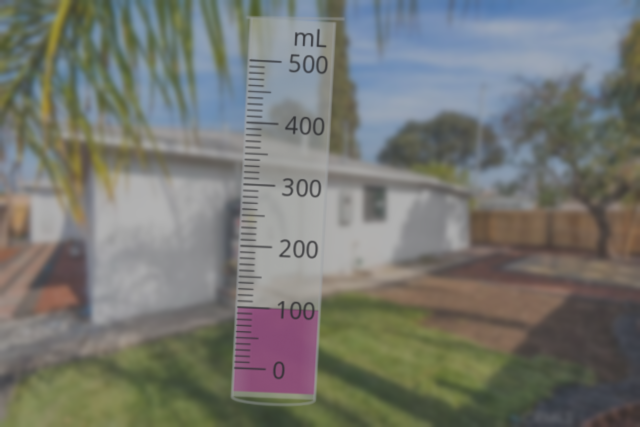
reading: 100; mL
